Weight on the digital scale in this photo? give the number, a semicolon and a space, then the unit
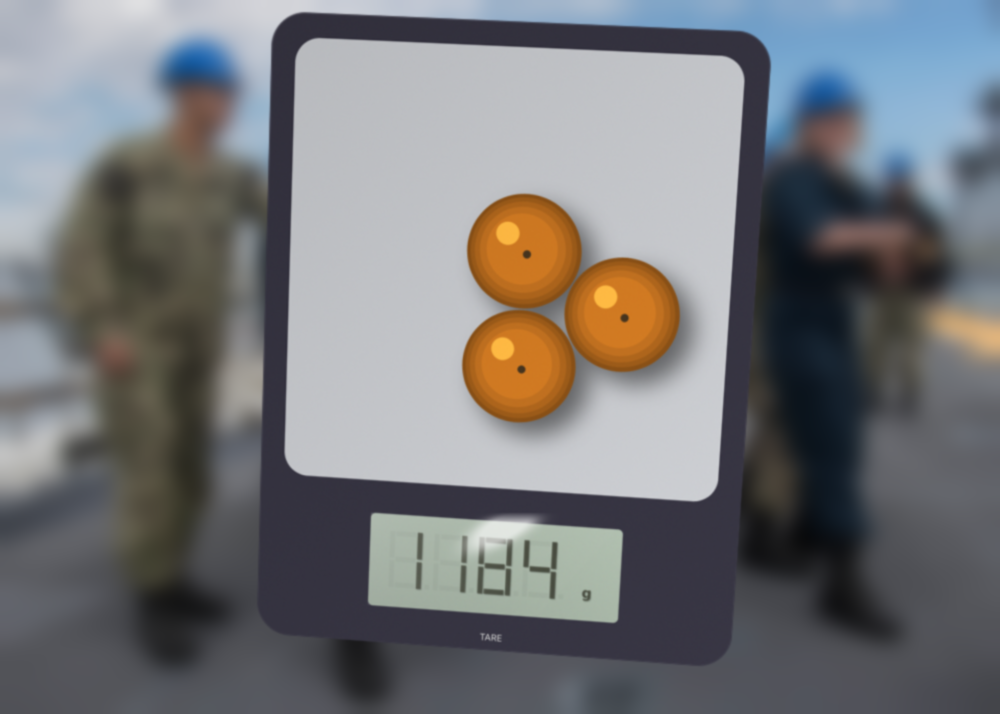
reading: 1184; g
